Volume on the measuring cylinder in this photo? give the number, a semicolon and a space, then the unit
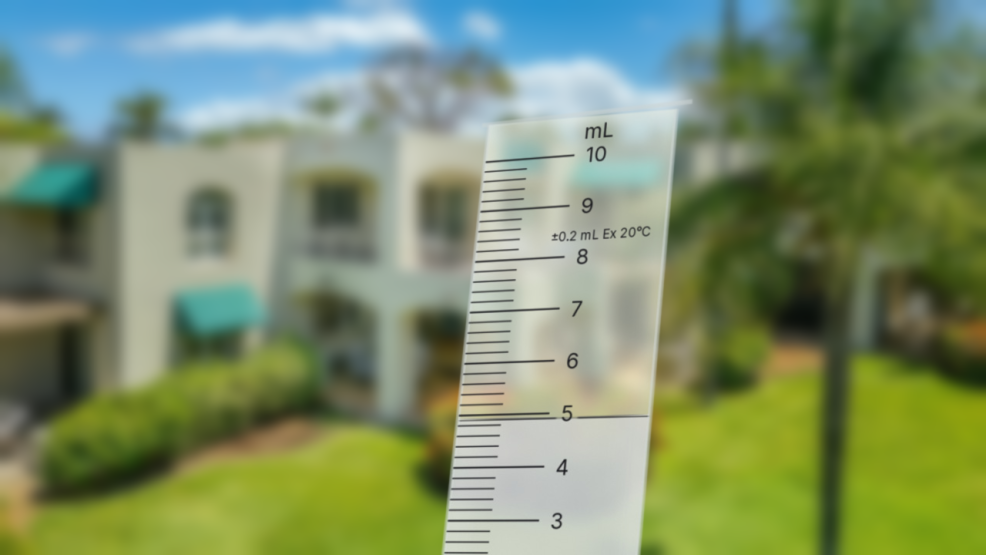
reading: 4.9; mL
